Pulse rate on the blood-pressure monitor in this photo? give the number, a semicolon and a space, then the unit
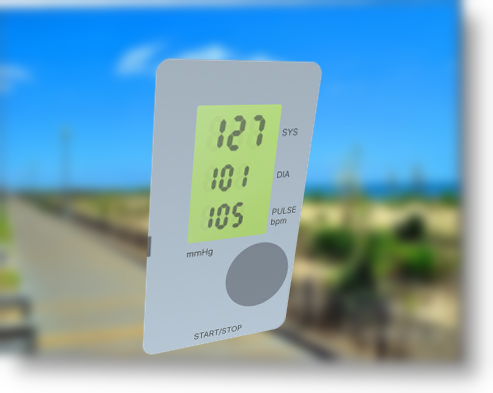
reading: 105; bpm
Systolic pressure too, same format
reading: 127; mmHg
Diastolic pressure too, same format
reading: 101; mmHg
